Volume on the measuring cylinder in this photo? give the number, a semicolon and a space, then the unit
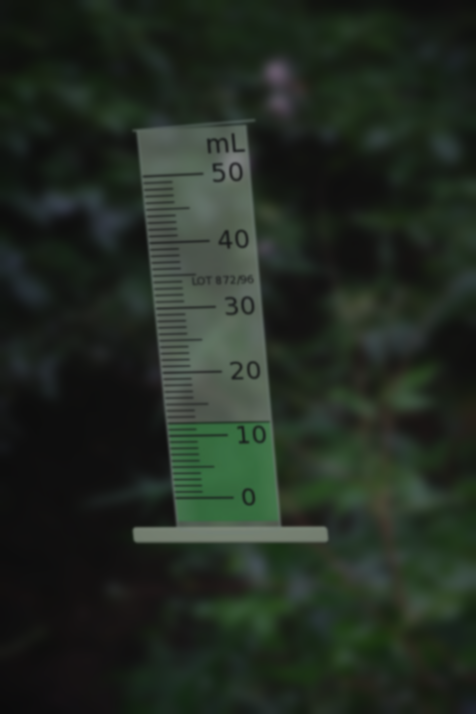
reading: 12; mL
